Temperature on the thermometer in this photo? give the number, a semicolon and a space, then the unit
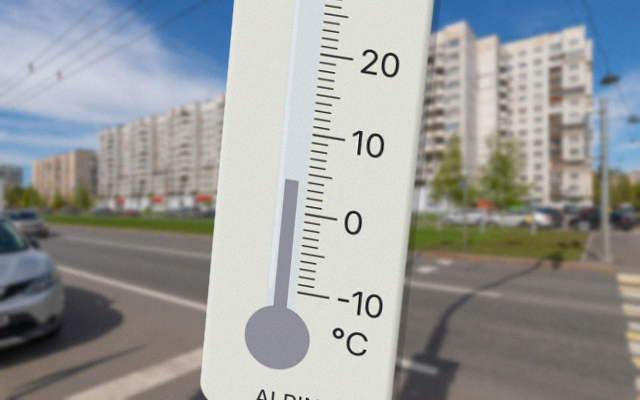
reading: 4; °C
